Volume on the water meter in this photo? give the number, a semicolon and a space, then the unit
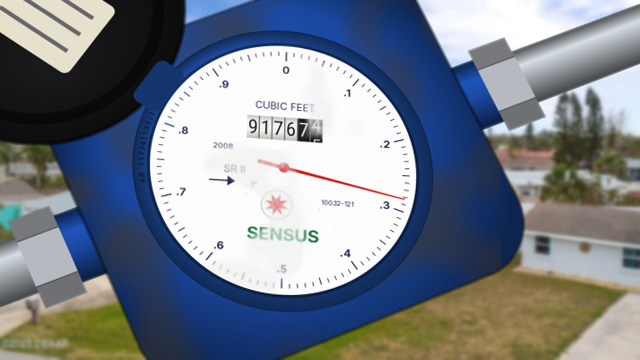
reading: 917674.28; ft³
